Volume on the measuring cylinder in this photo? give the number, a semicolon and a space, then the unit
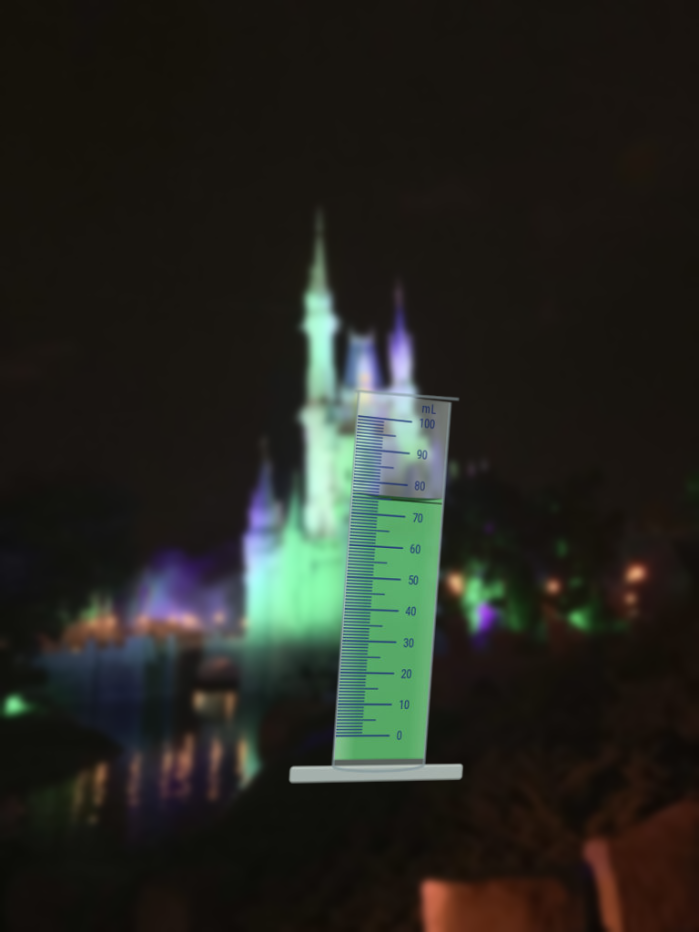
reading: 75; mL
